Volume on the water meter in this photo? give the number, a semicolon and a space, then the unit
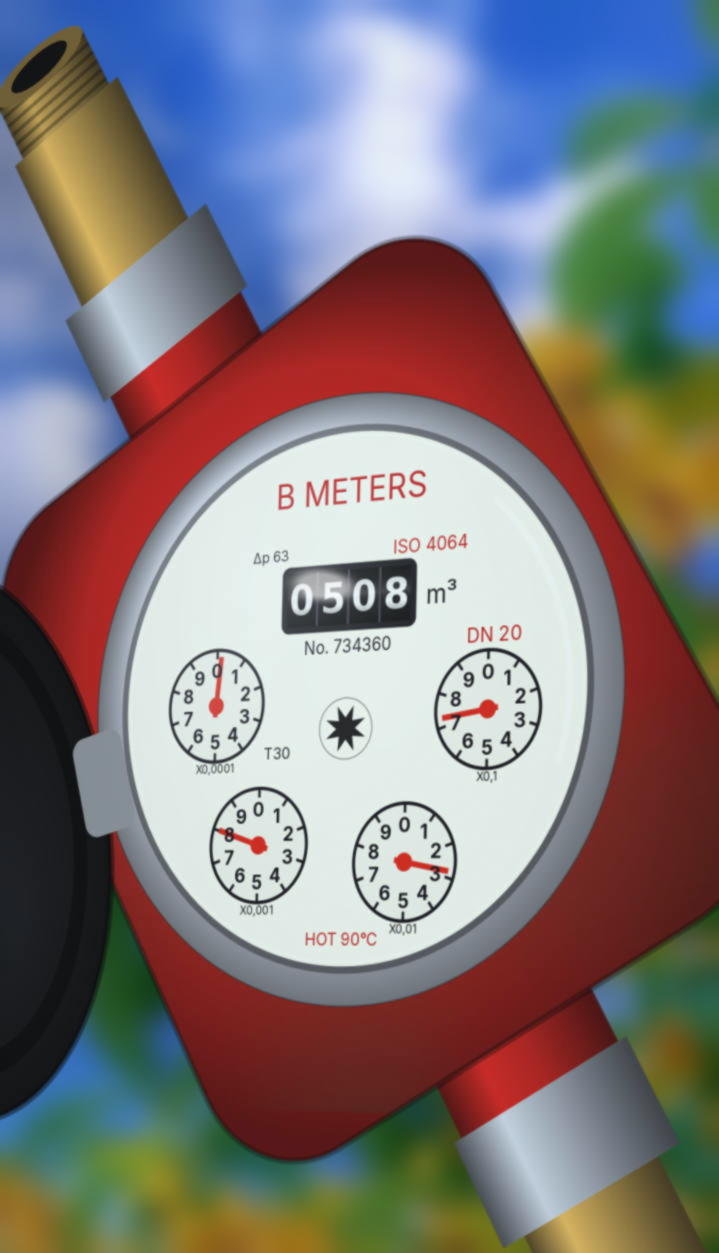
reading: 508.7280; m³
